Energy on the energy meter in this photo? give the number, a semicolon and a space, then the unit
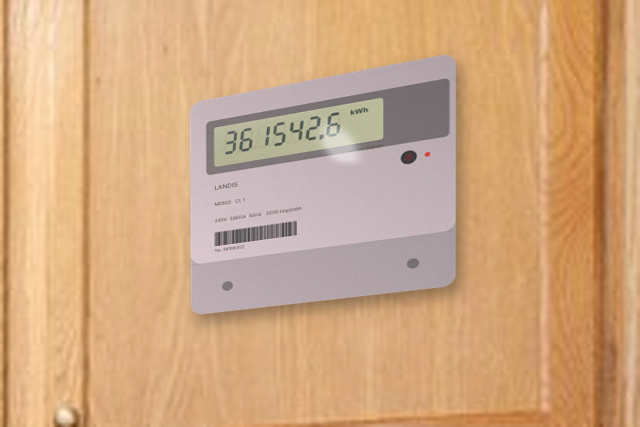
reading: 361542.6; kWh
